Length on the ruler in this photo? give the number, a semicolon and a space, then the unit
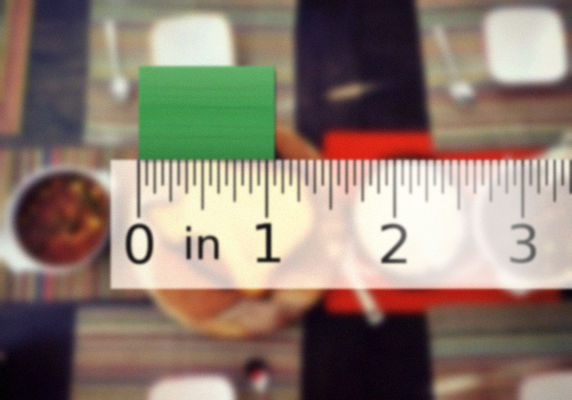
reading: 1.0625; in
